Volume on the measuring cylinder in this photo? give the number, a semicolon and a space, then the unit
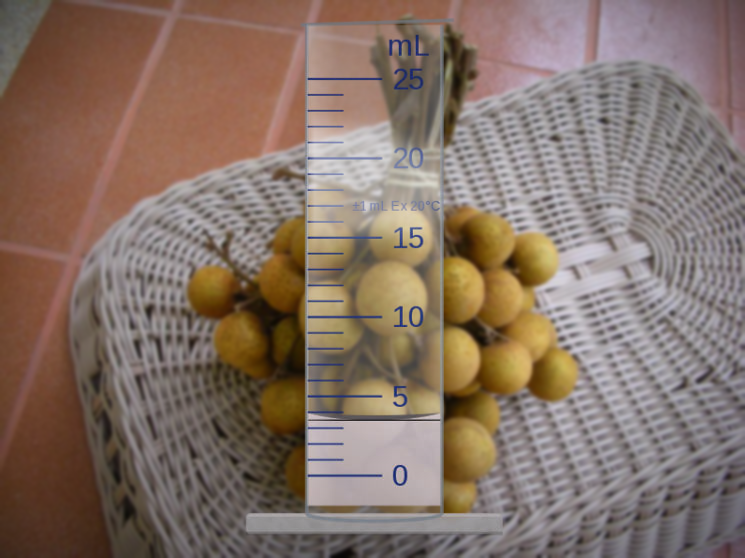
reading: 3.5; mL
